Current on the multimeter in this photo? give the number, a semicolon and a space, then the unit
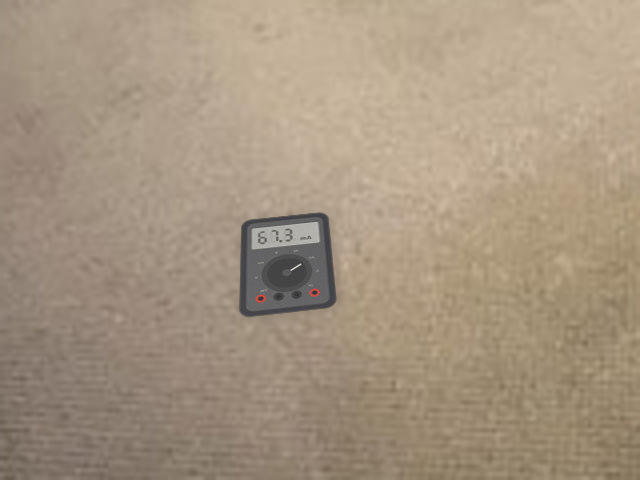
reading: 67.3; mA
